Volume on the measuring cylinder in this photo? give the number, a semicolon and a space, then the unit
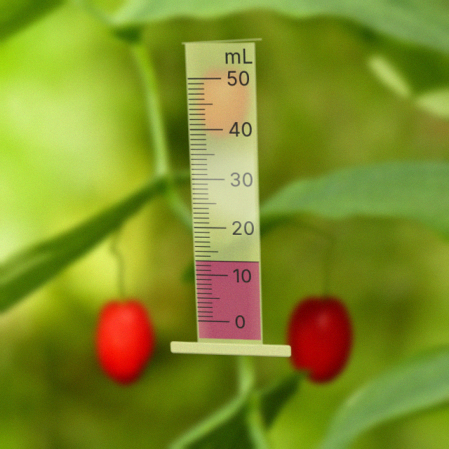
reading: 13; mL
